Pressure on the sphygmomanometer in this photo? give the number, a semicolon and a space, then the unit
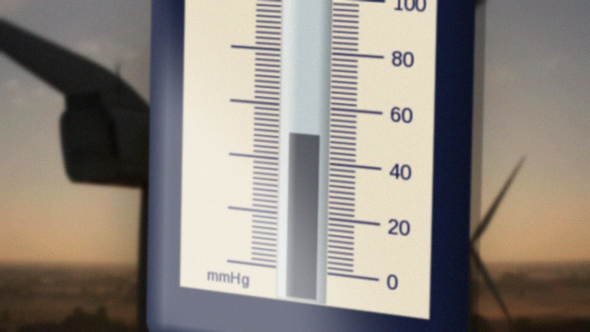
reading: 50; mmHg
